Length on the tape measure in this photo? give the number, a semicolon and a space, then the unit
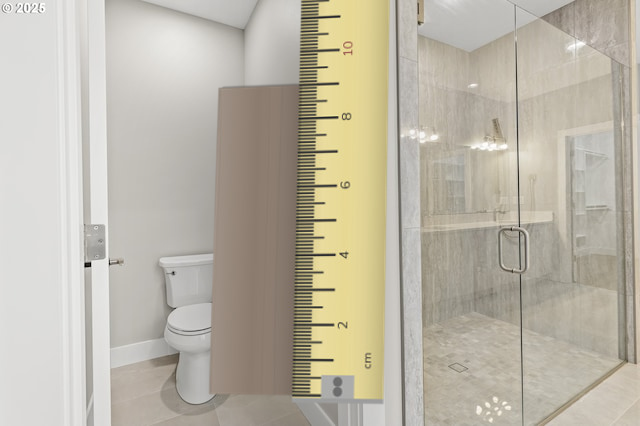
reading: 9; cm
